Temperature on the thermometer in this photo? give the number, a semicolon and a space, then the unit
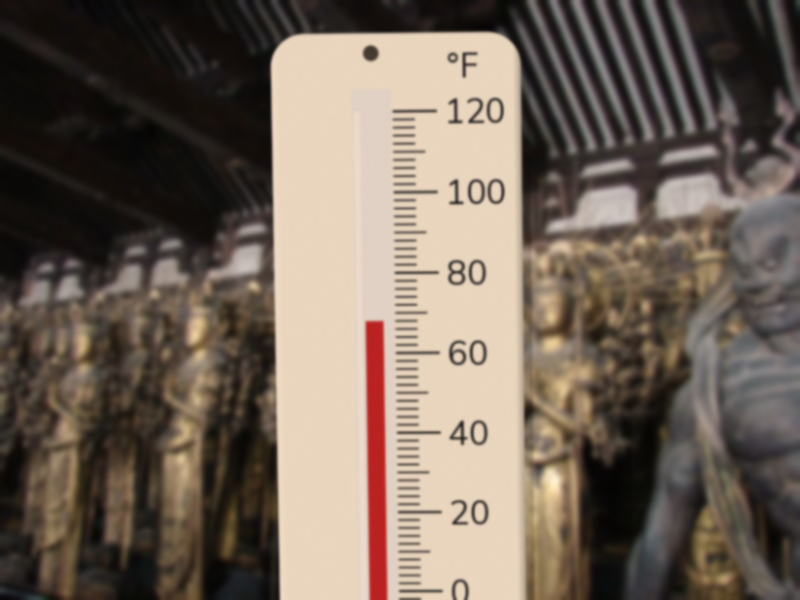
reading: 68; °F
